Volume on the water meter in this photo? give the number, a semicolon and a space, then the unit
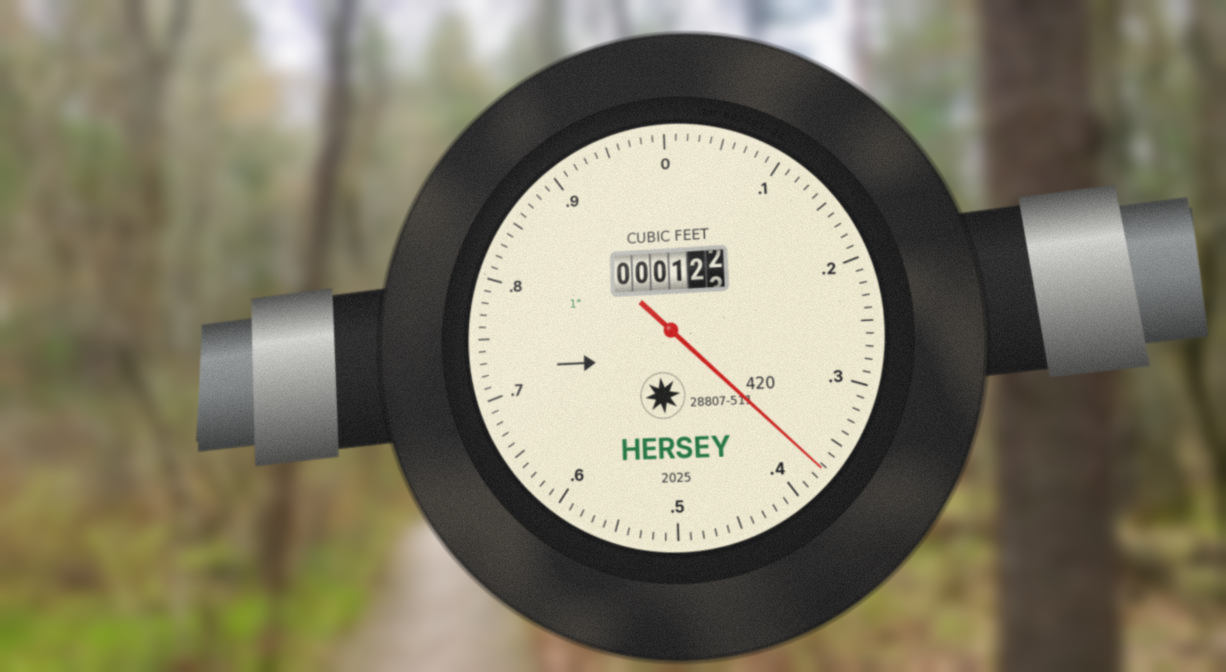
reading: 122.37; ft³
